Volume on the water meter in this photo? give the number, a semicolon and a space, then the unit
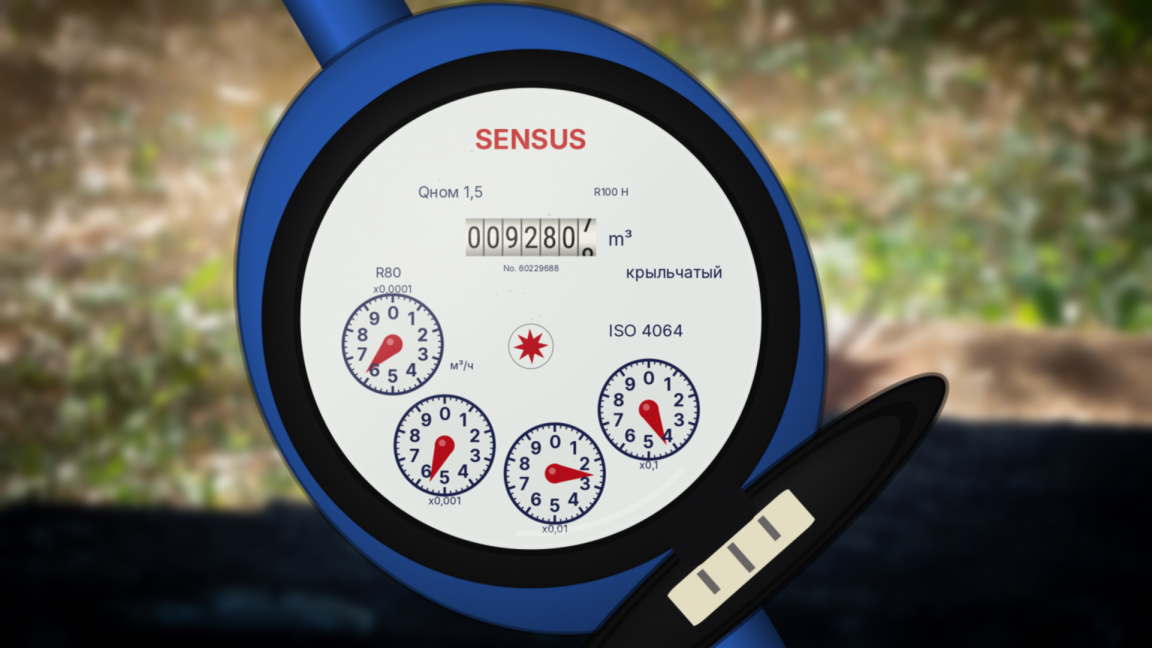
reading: 92807.4256; m³
